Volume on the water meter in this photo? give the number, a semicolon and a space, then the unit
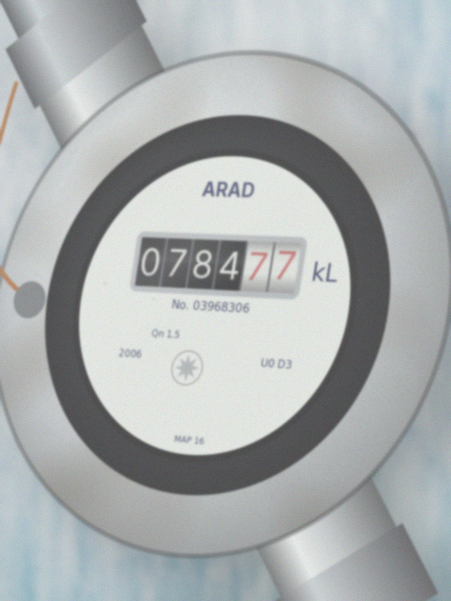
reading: 784.77; kL
